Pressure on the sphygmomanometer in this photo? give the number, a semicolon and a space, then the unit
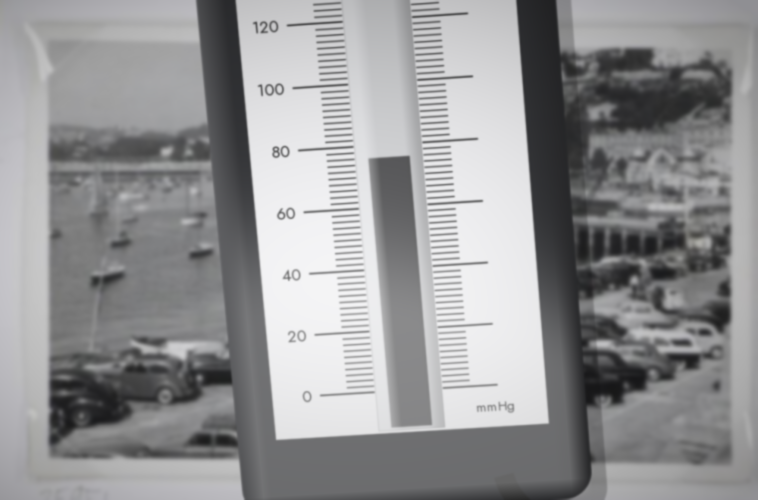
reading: 76; mmHg
